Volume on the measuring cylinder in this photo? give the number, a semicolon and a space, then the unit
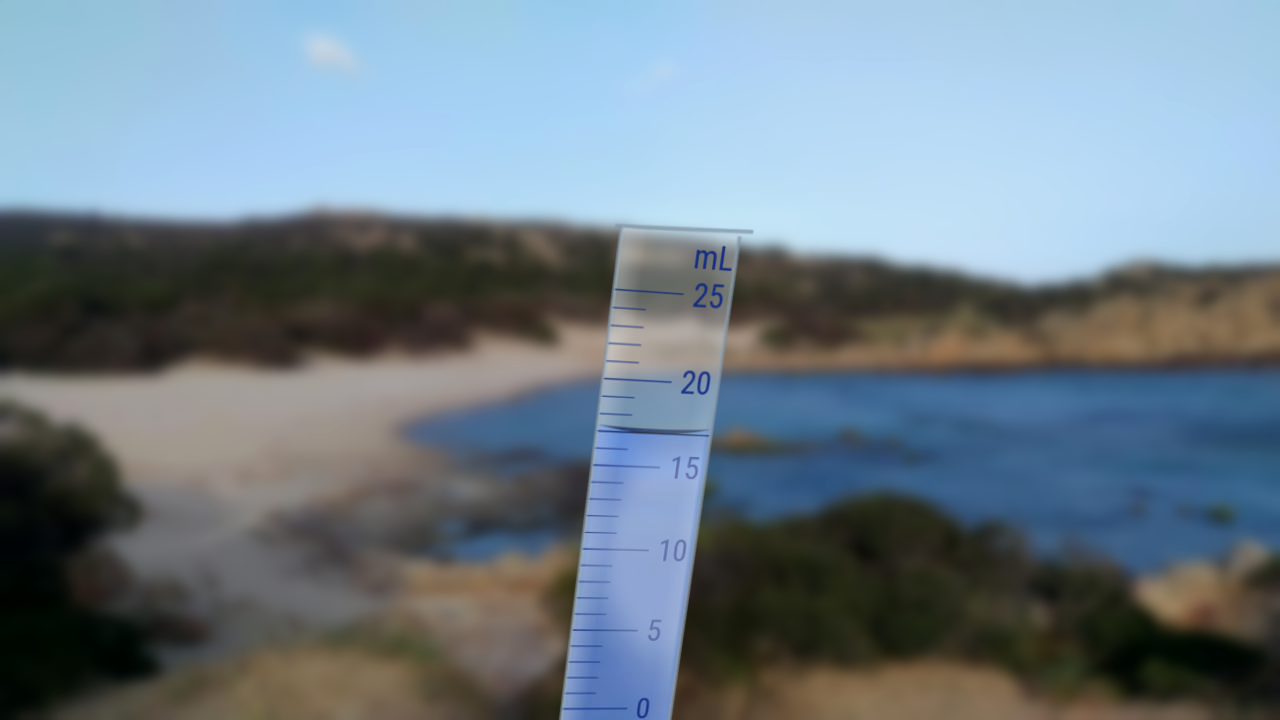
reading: 17; mL
